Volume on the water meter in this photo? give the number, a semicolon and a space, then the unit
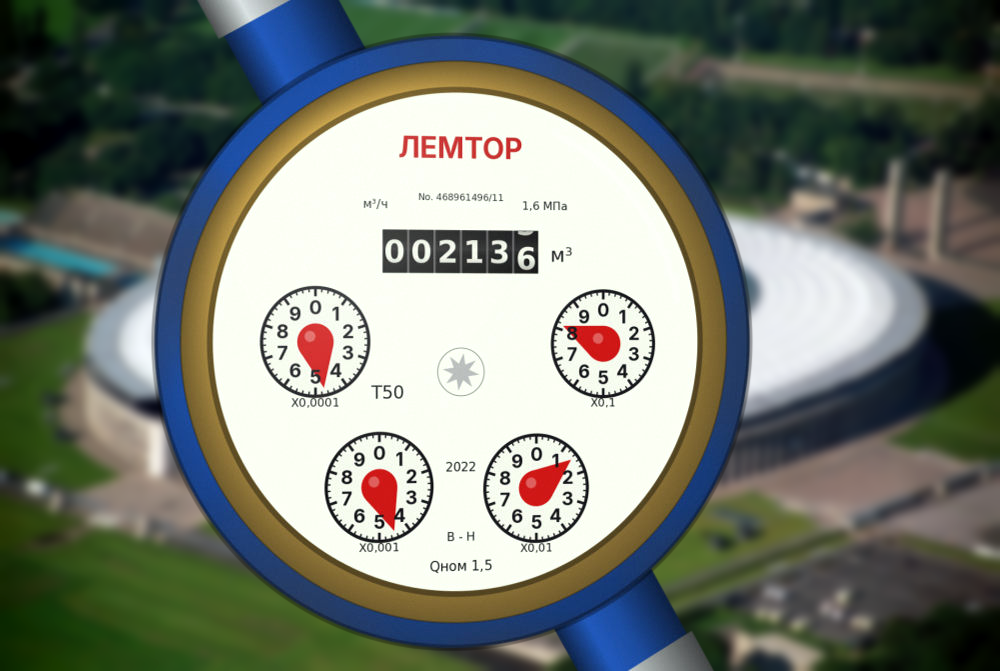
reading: 2135.8144; m³
